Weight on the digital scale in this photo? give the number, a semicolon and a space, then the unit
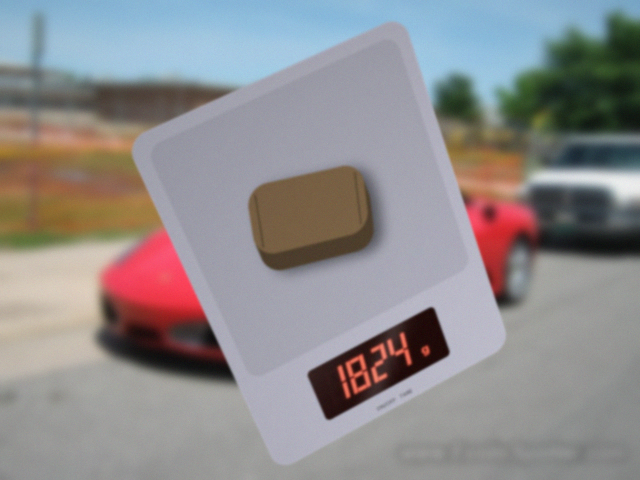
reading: 1824; g
